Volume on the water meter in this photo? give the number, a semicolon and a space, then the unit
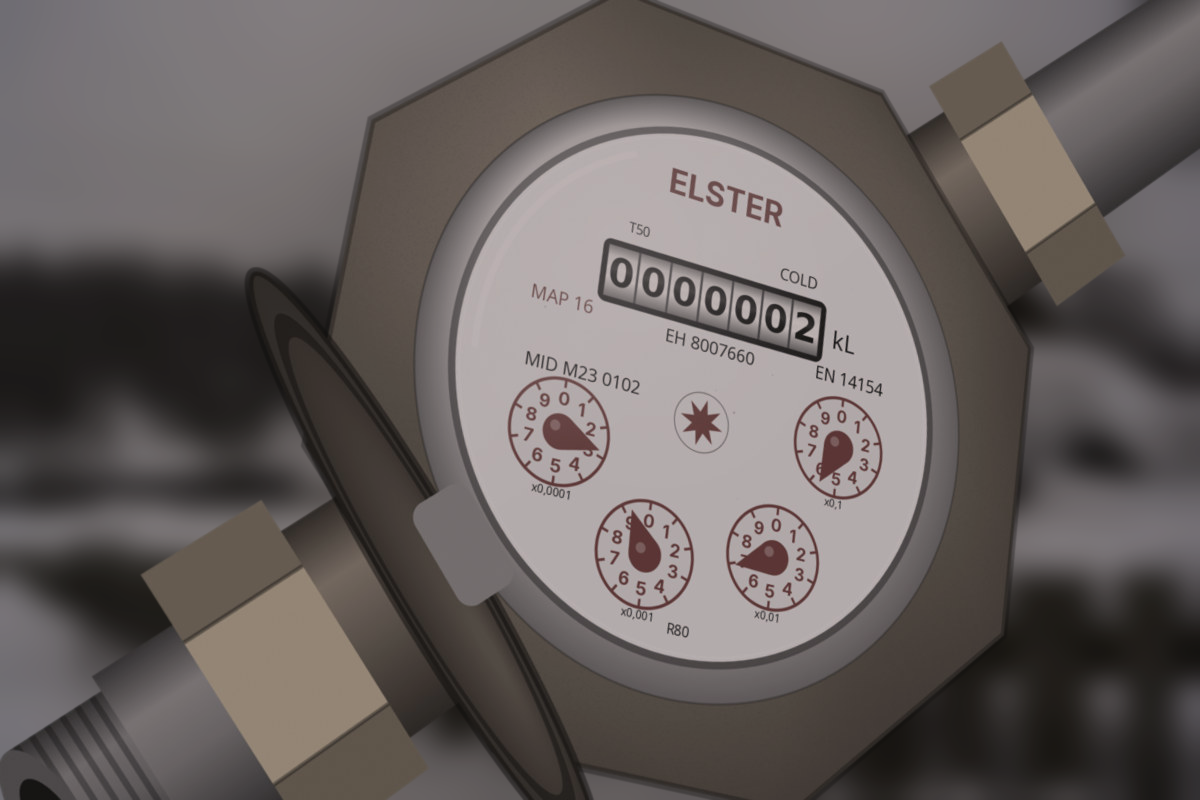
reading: 2.5692; kL
